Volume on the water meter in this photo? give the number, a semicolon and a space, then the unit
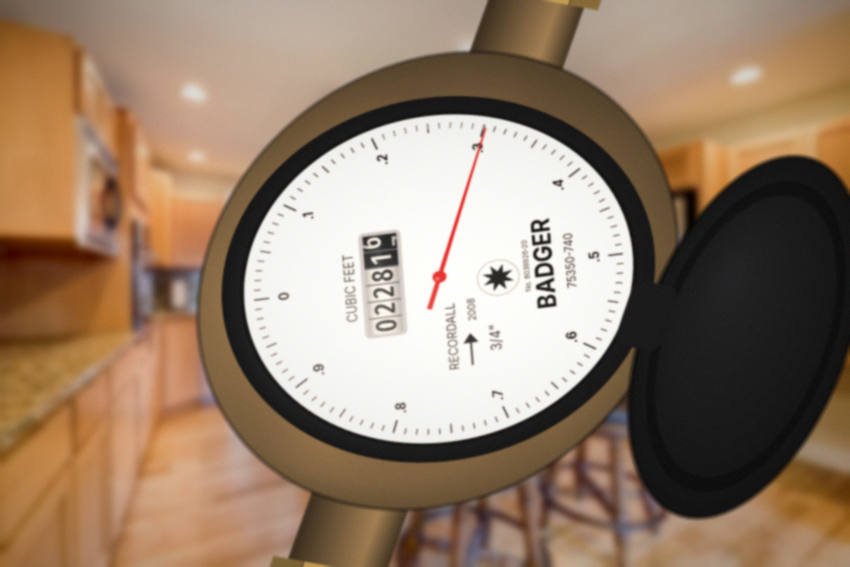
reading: 22816.30; ft³
